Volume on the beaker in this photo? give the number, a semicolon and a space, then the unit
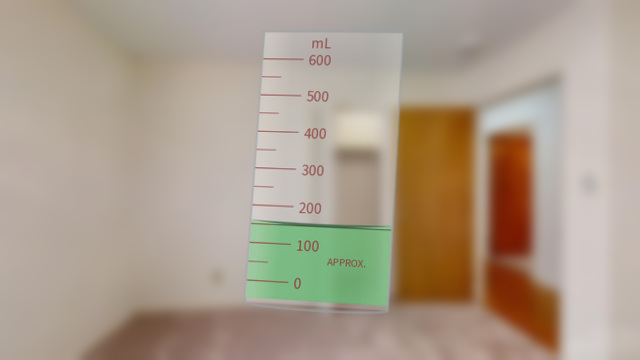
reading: 150; mL
